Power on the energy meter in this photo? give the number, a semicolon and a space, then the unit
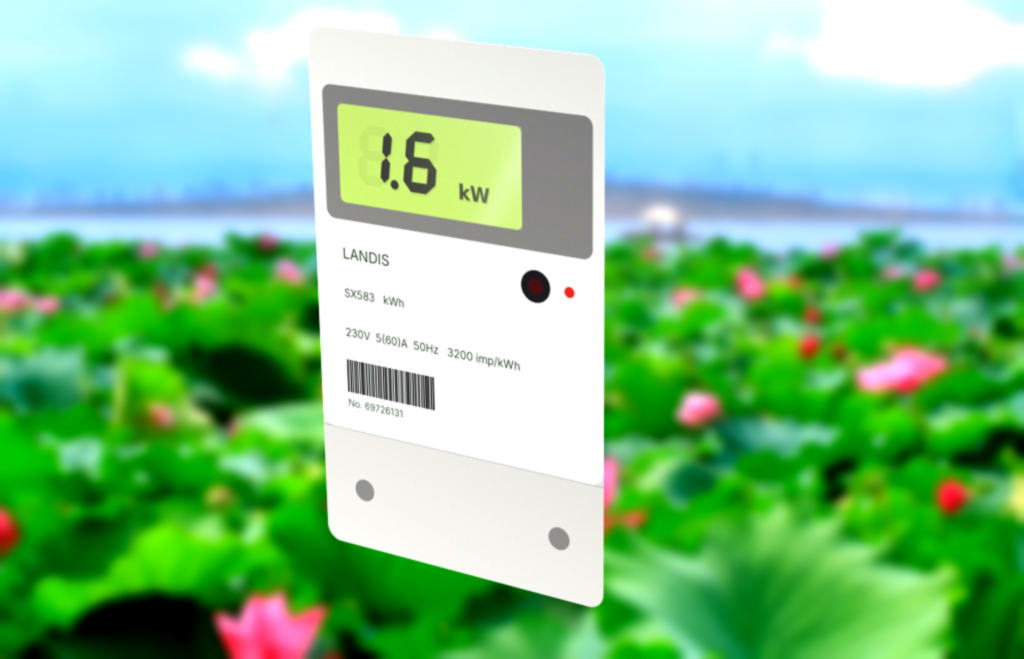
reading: 1.6; kW
